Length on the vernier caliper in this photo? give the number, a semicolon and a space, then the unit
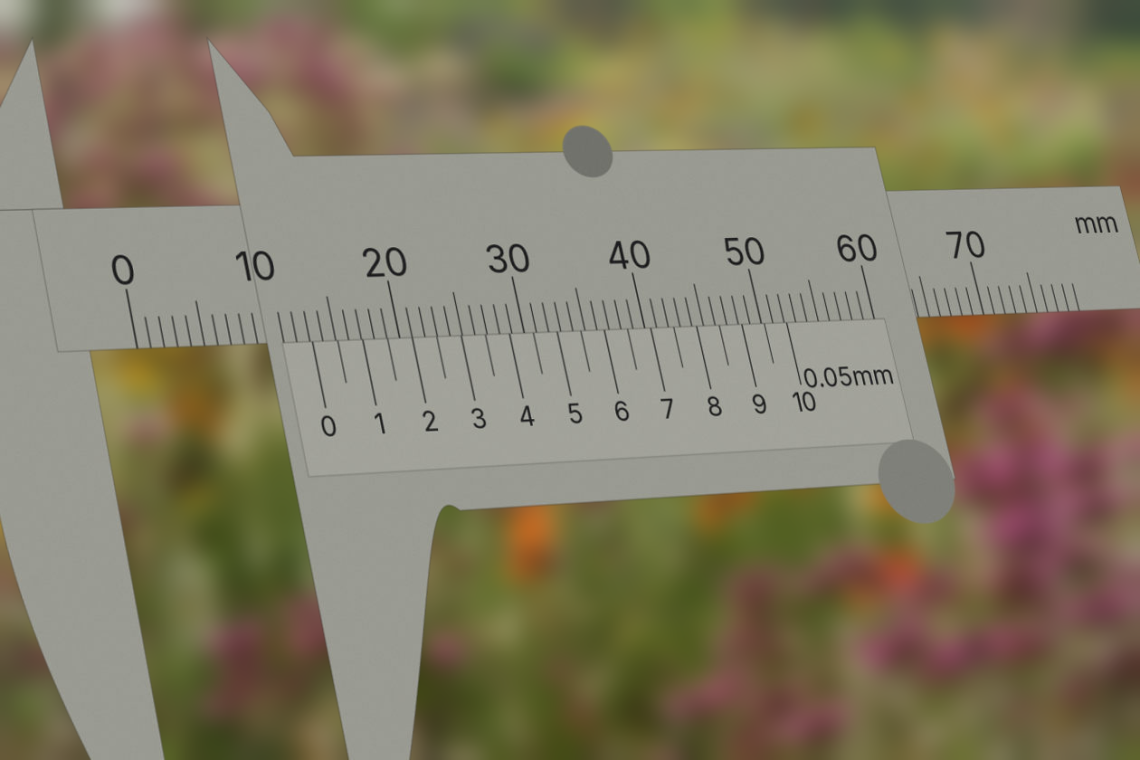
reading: 13.2; mm
